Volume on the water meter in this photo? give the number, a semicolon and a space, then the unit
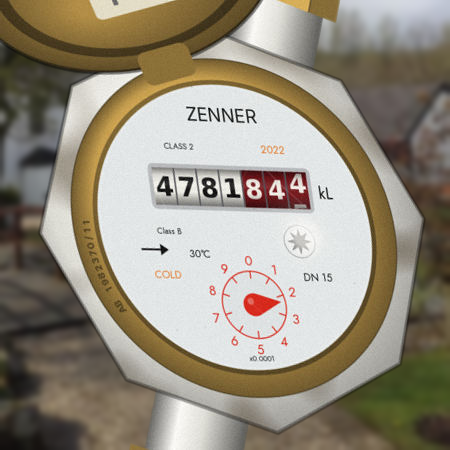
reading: 4781.8442; kL
